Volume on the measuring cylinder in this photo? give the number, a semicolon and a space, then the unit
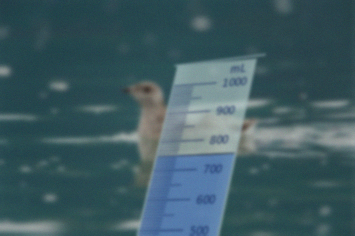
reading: 750; mL
